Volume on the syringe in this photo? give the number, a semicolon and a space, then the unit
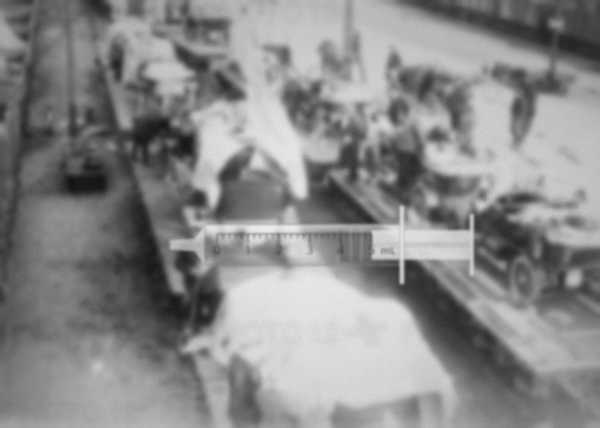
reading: 4; mL
